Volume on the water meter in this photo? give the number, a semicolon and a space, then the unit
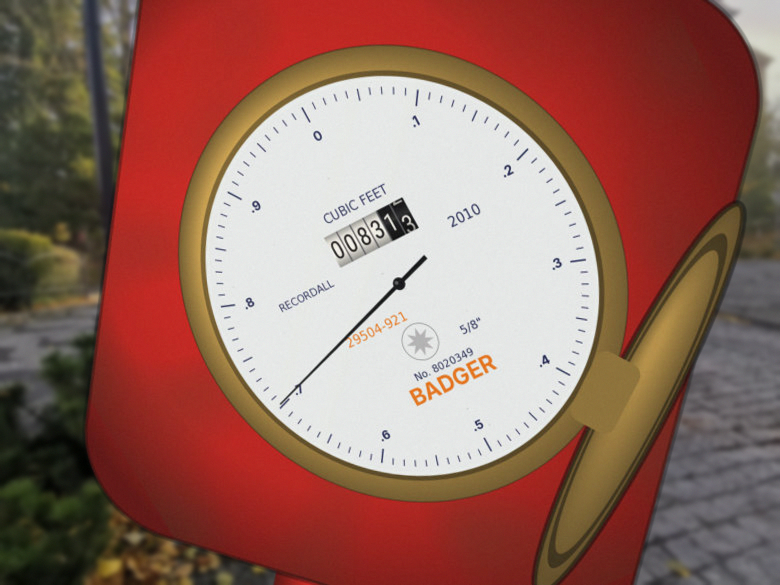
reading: 8312.70; ft³
